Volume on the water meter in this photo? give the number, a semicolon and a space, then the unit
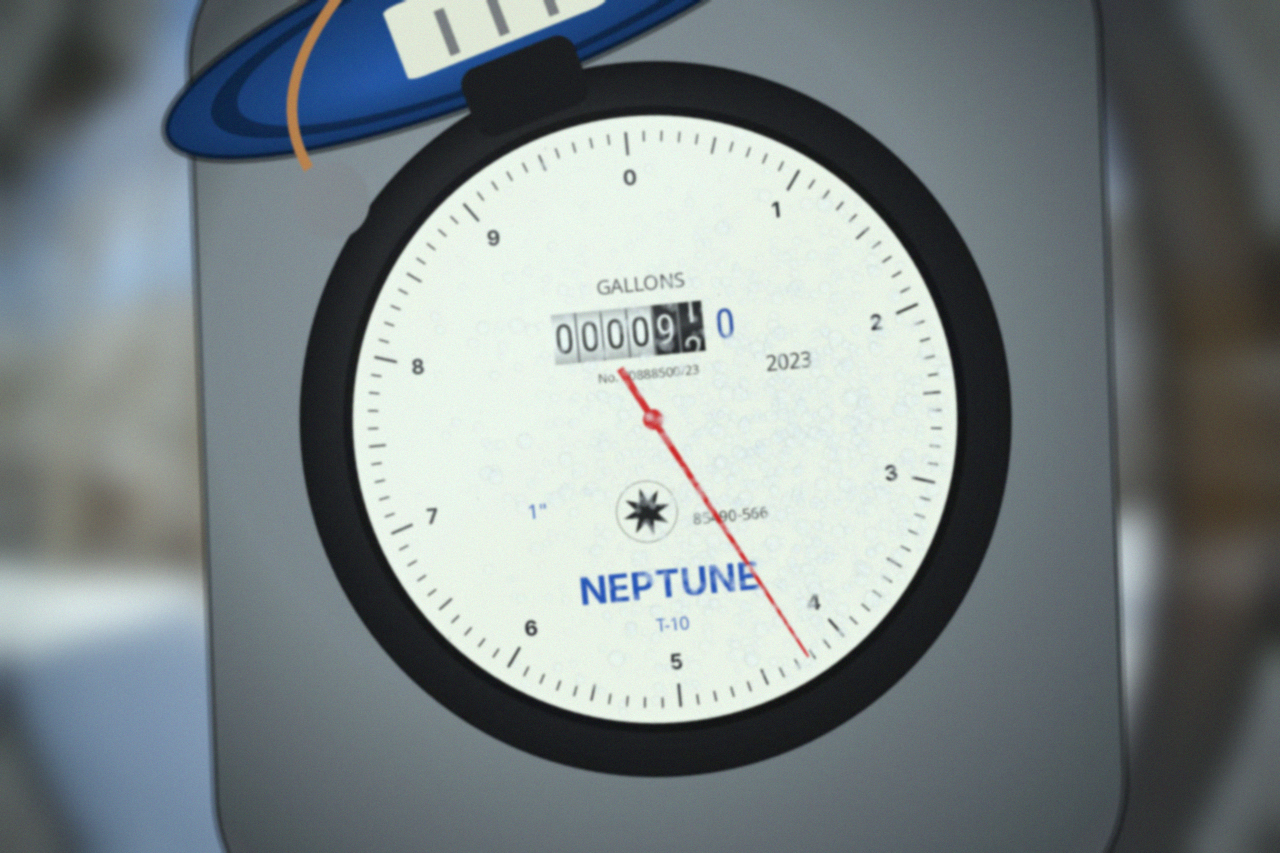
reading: 914.2; gal
